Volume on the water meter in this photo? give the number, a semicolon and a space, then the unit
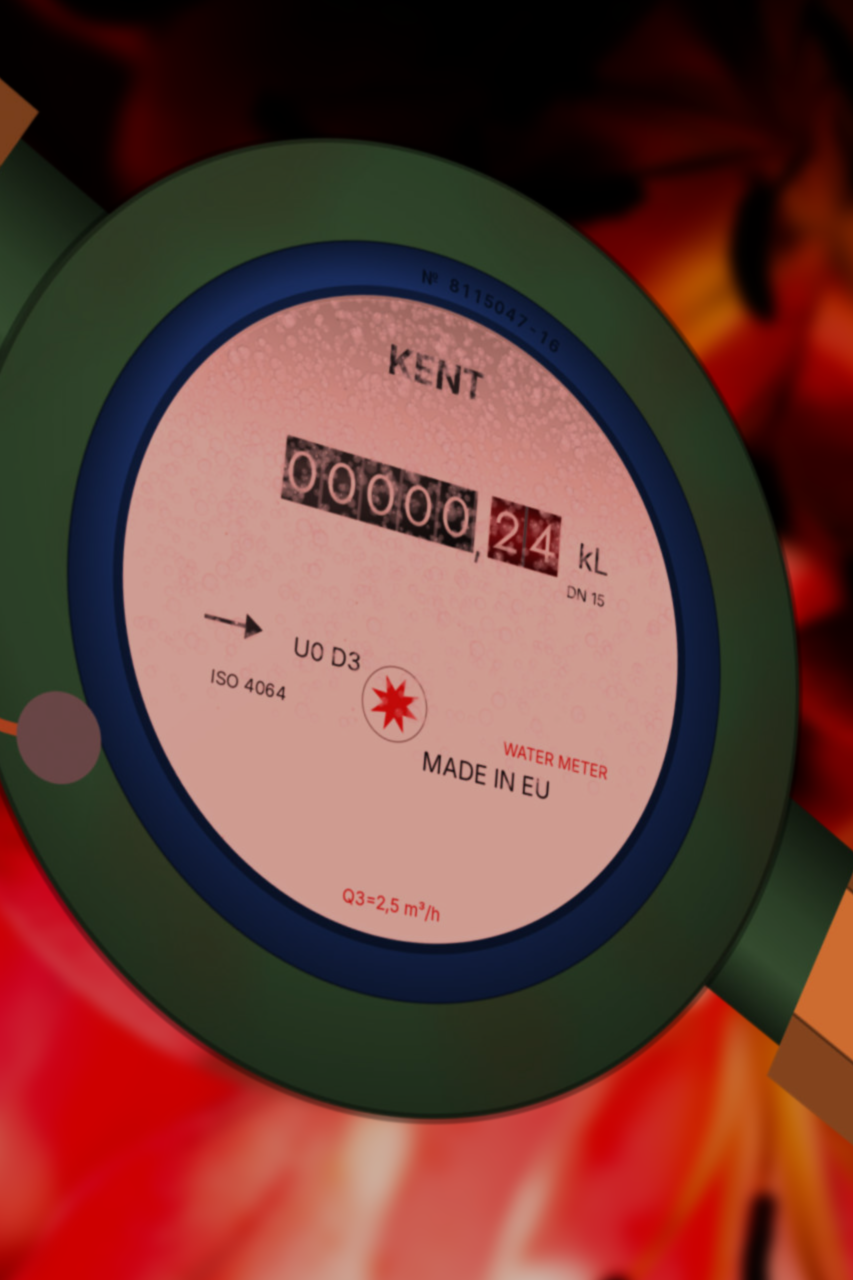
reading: 0.24; kL
